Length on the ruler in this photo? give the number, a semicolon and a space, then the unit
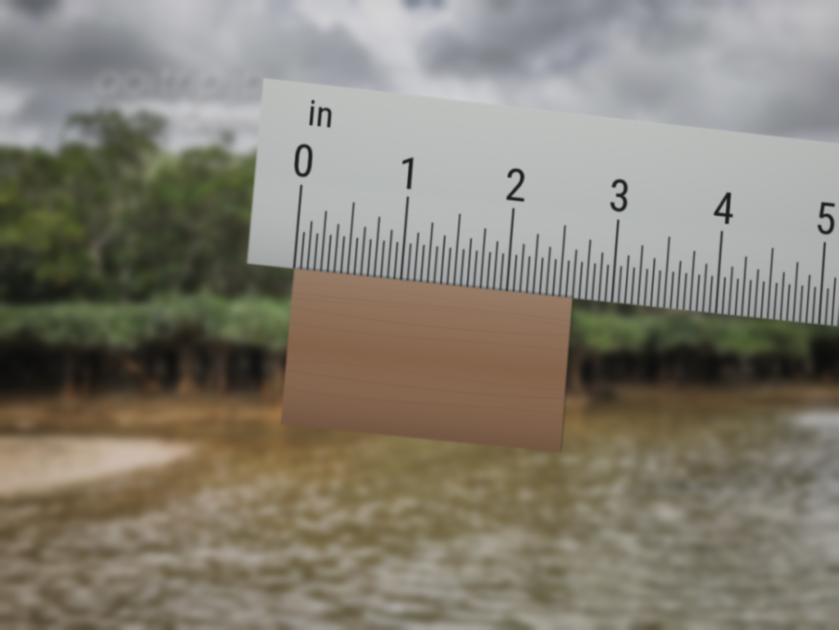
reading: 2.625; in
